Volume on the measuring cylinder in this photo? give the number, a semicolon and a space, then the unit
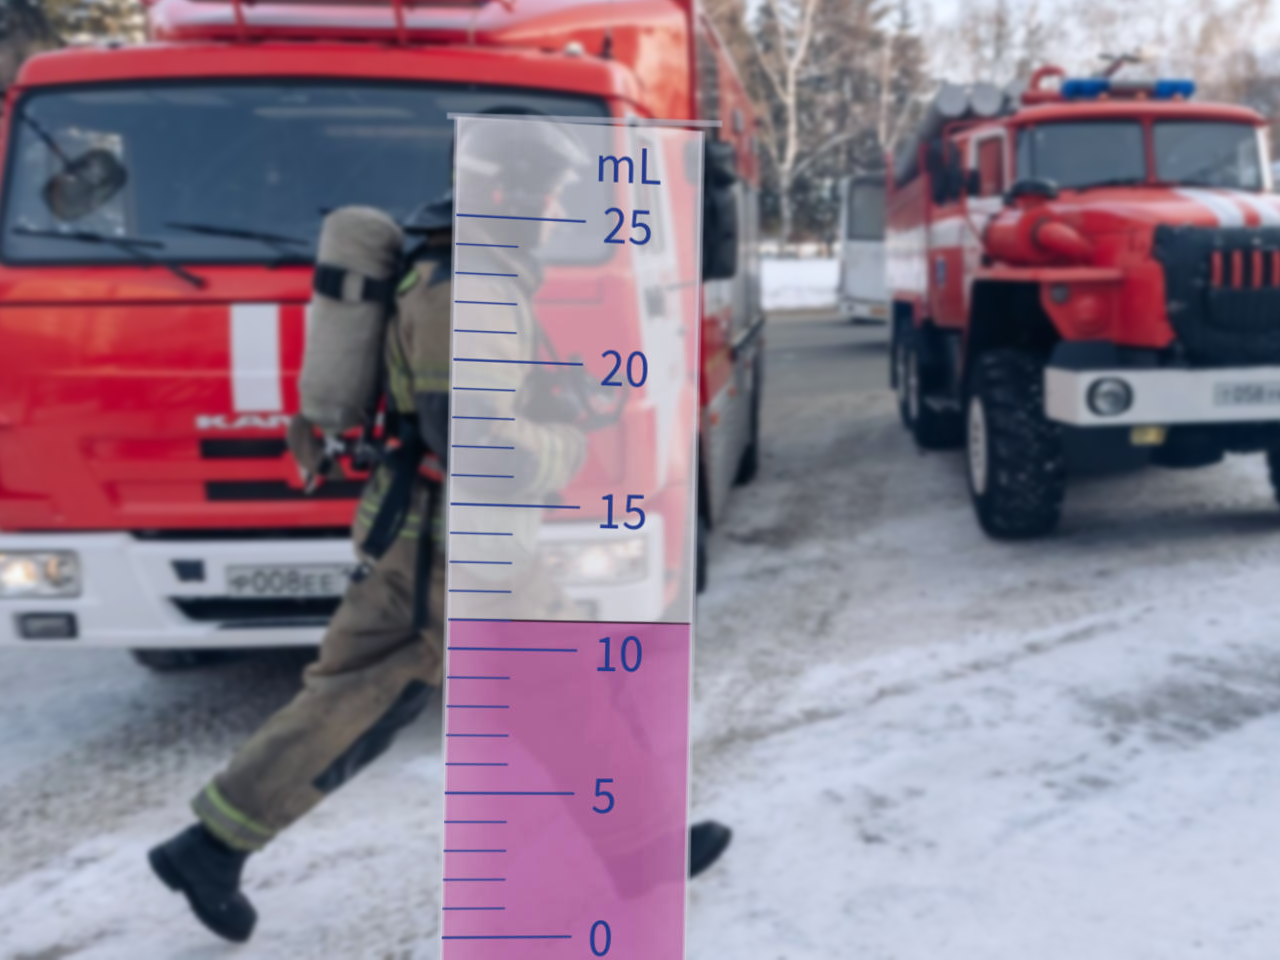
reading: 11; mL
